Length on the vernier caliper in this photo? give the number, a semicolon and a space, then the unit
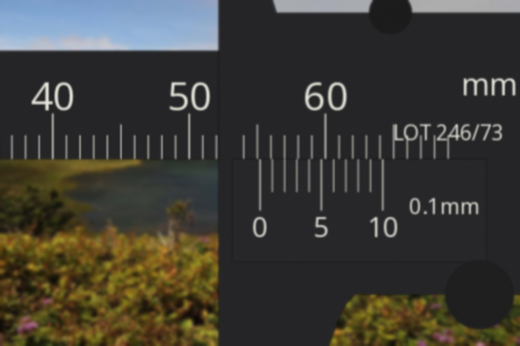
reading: 55.2; mm
